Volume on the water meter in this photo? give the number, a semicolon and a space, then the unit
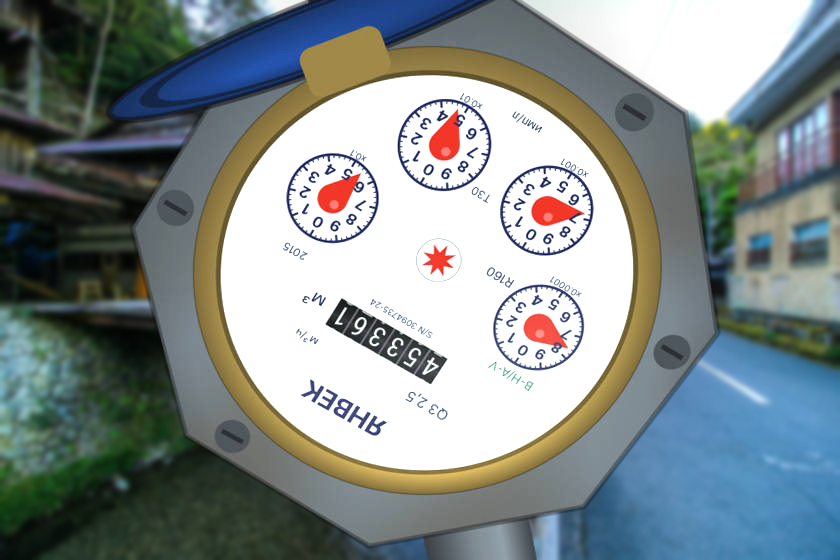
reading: 453361.5467; m³
